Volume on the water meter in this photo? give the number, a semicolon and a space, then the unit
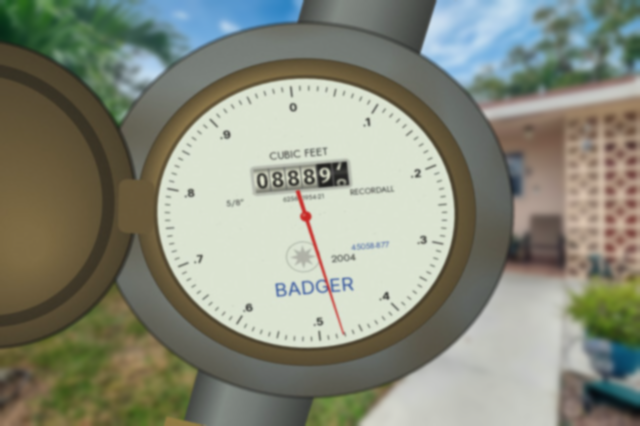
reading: 88897.47; ft³
